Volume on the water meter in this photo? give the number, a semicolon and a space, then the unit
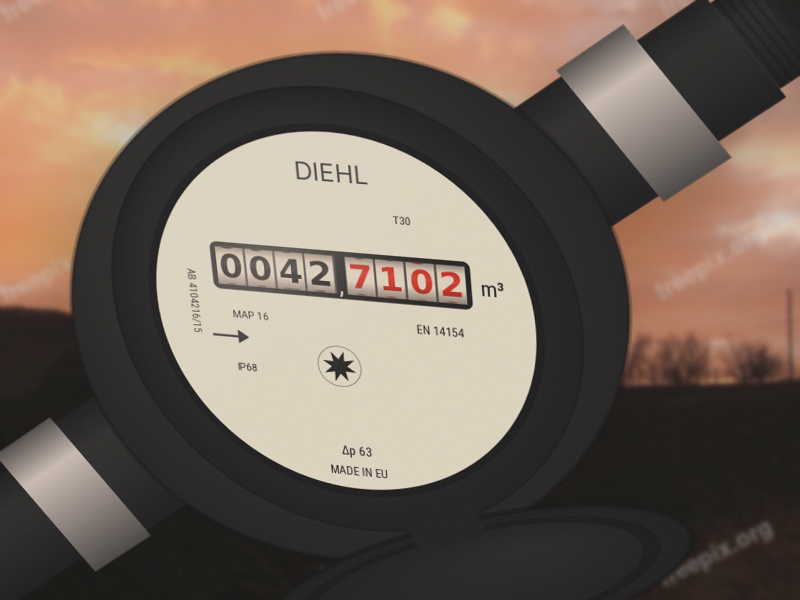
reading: 42.7102; m³
